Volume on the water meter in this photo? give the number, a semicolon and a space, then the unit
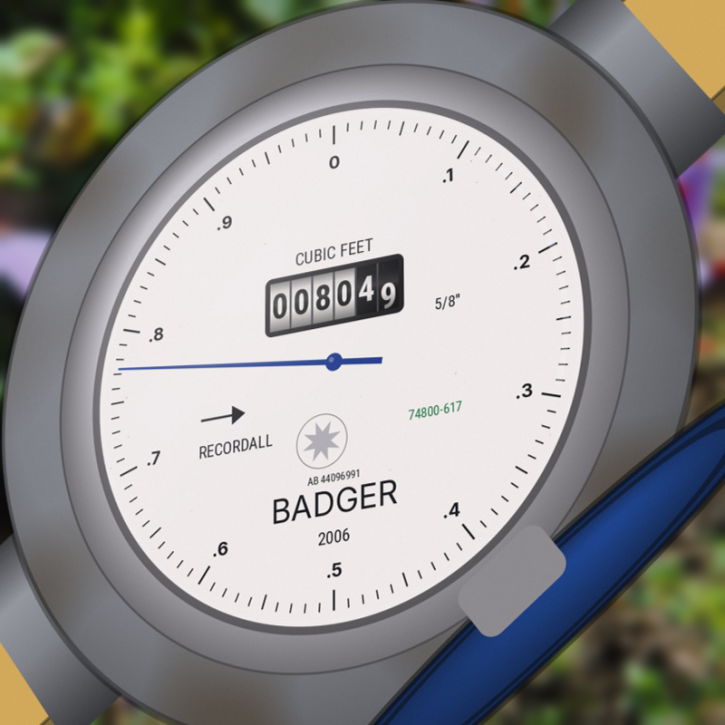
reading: 8048.77; ft³
